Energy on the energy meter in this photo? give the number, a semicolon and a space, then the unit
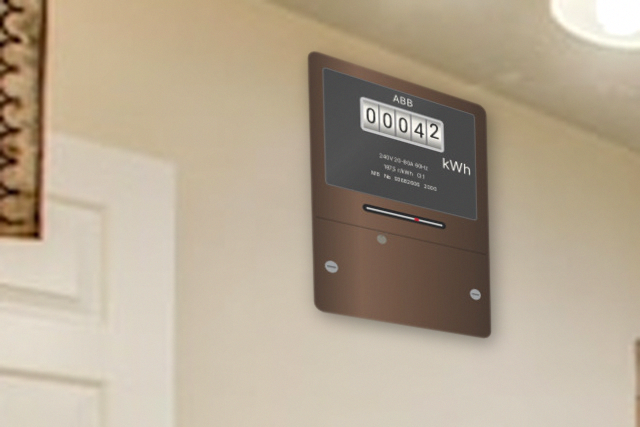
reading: 42; kWh
